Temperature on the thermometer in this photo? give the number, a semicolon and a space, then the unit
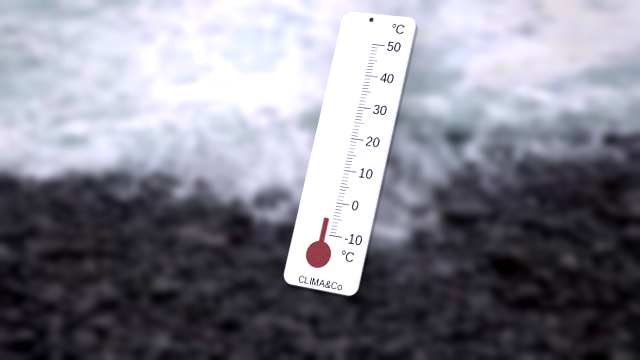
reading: -5; °C
